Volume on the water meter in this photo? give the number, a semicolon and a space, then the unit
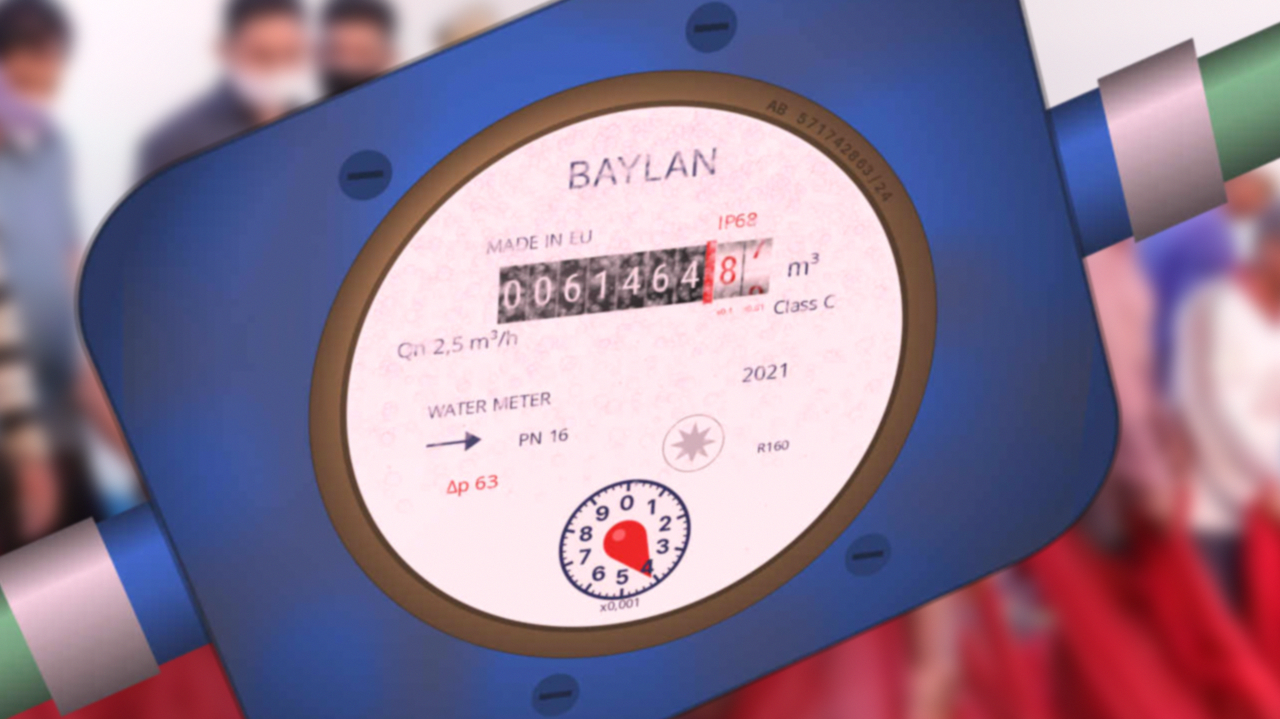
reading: 61464.874; m³
